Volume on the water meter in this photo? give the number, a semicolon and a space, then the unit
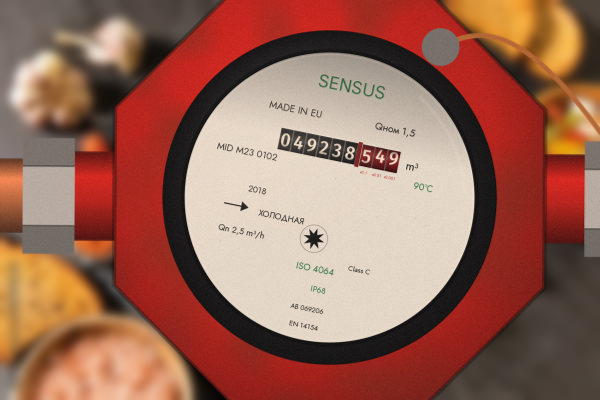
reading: 49238.549; m³
